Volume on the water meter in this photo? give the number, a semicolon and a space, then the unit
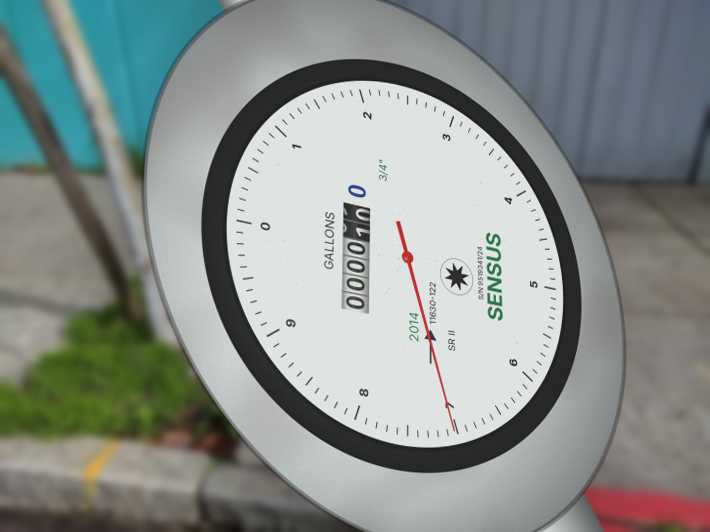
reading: 97.0; gal
